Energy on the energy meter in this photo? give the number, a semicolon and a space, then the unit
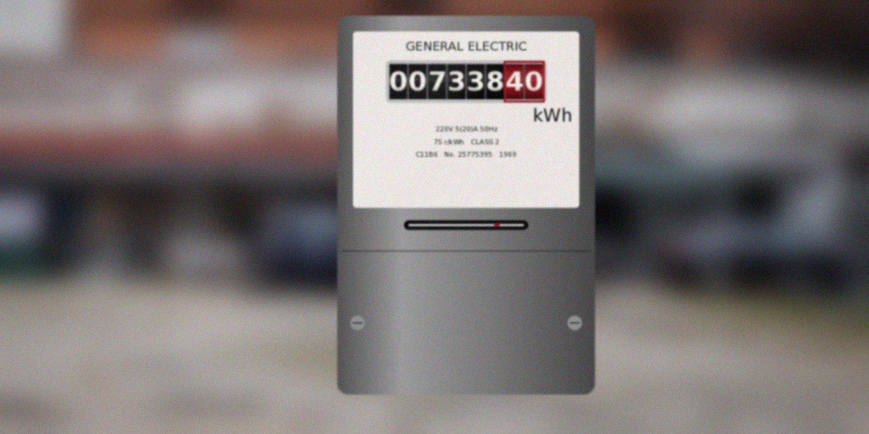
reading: 7338.40; kWh
